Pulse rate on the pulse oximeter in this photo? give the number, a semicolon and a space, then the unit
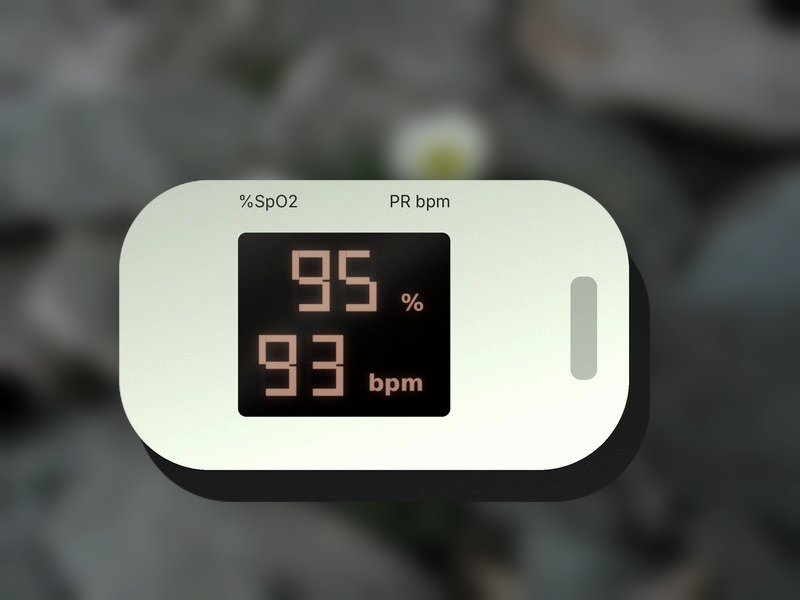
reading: 93; bpm
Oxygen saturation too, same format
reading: 95; %
